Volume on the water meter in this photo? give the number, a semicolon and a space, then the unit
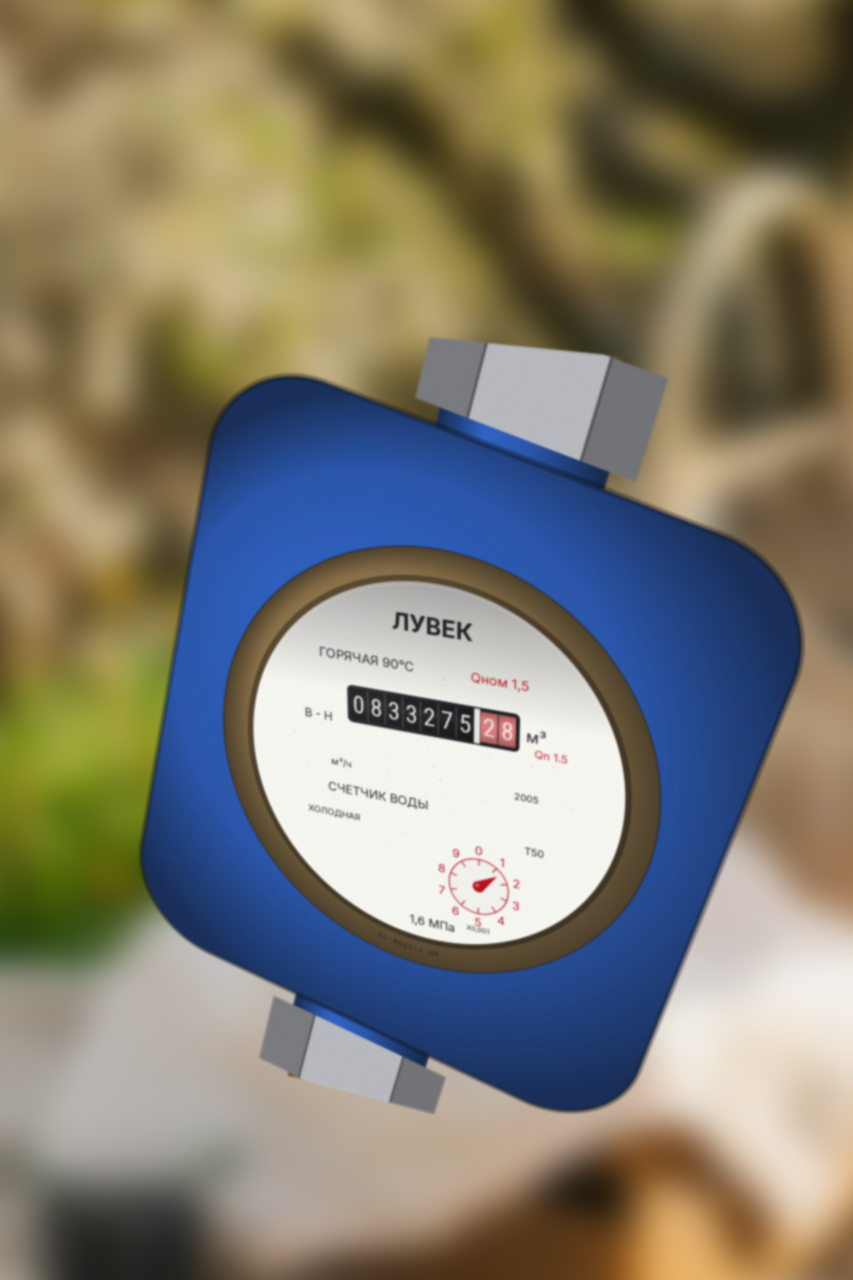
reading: 833275.281; m³
